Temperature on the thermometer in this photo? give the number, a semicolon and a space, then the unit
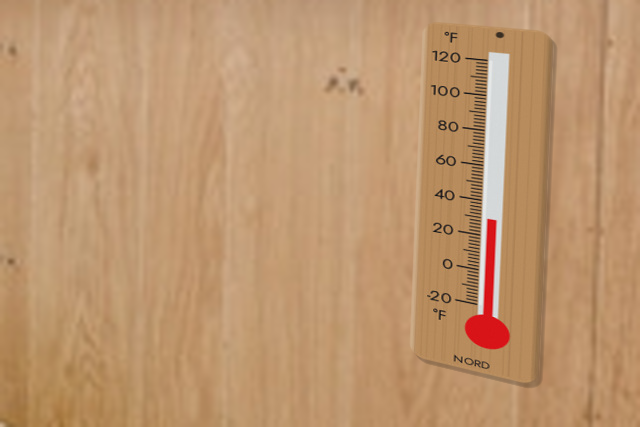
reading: 30; °F
